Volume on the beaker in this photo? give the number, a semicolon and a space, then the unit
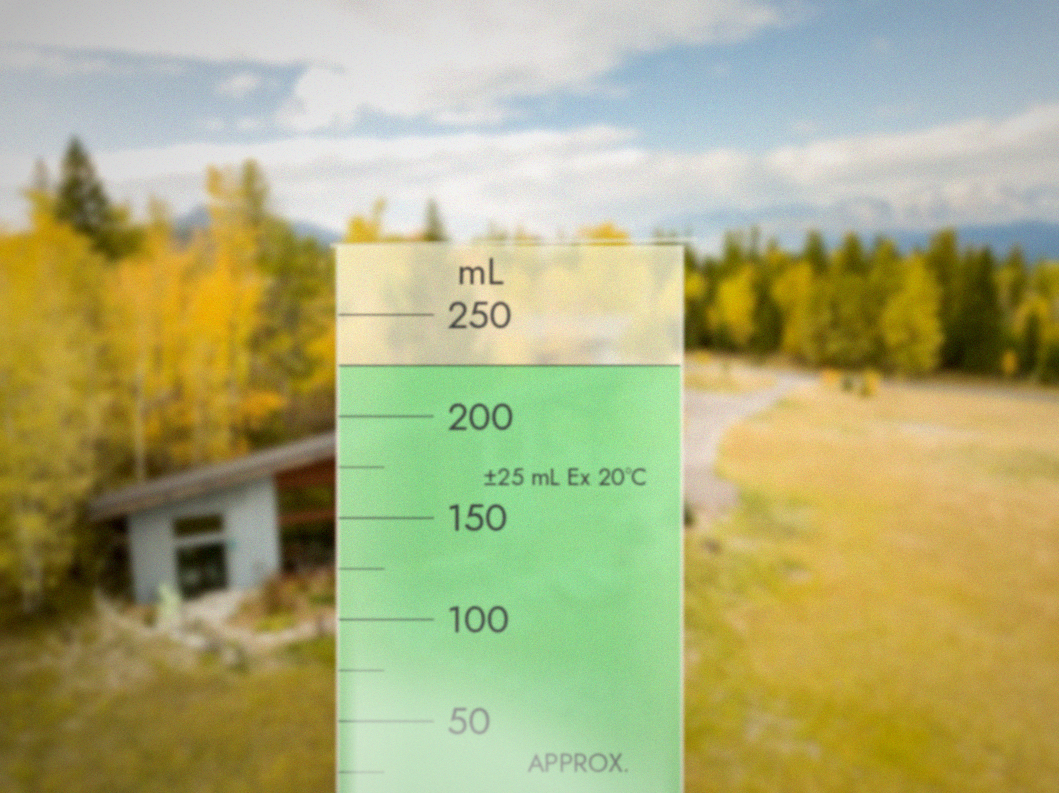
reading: 225; mL
